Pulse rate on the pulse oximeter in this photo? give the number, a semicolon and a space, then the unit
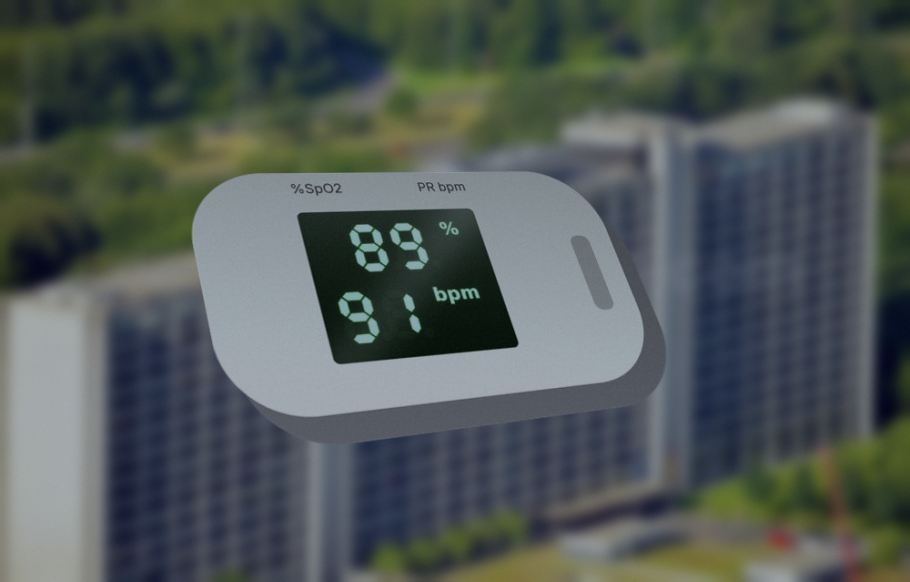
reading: 91; bpm
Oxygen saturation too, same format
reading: 89; %
